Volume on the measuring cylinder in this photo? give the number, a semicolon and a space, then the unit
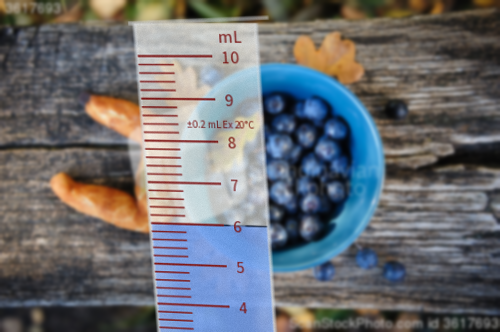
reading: 6; mL
